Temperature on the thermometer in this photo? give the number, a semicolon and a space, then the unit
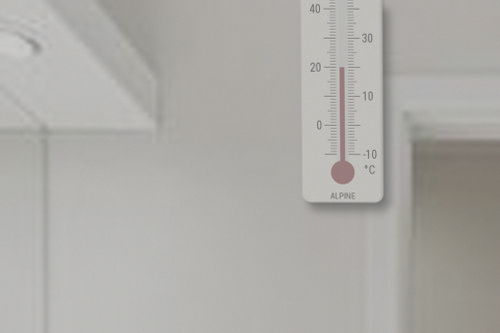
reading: 20; °C
